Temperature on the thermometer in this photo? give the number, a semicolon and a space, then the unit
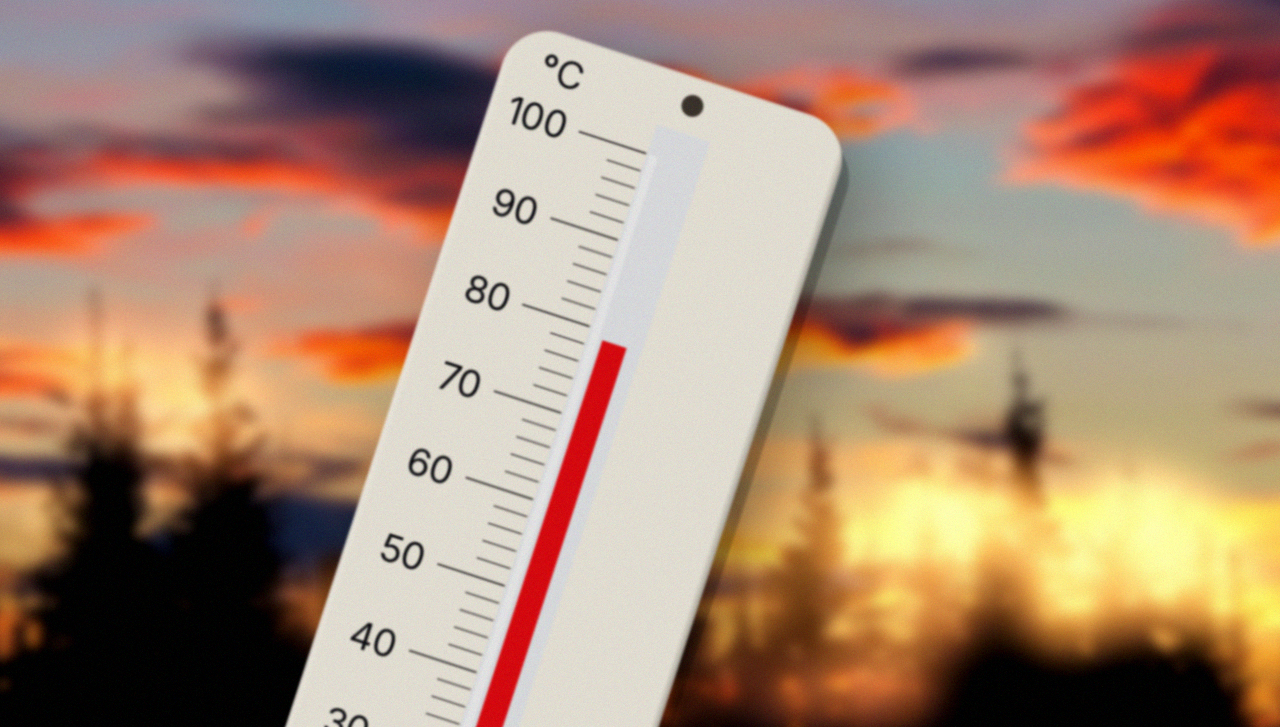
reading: 79; °C
